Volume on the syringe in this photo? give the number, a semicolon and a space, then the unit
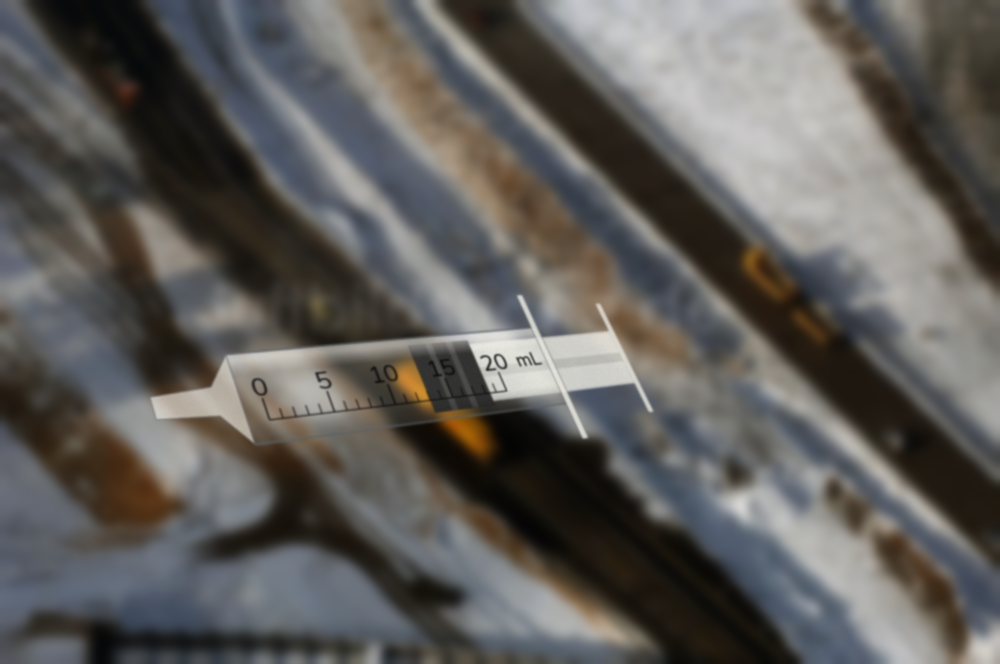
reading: 13; mL
